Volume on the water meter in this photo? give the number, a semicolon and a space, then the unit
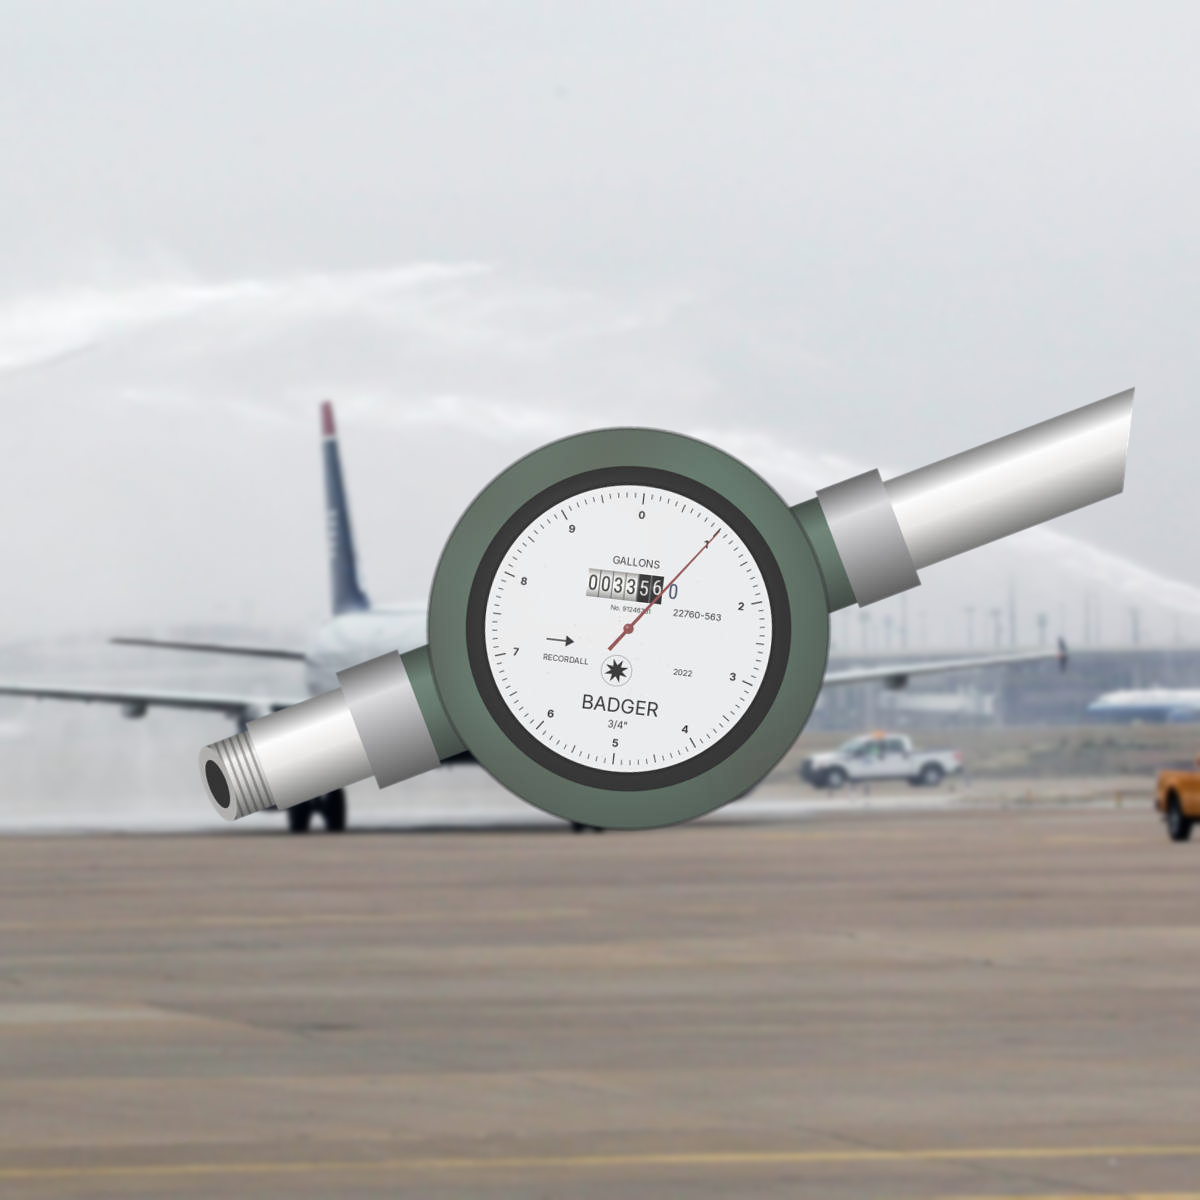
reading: 33561.0; gal
